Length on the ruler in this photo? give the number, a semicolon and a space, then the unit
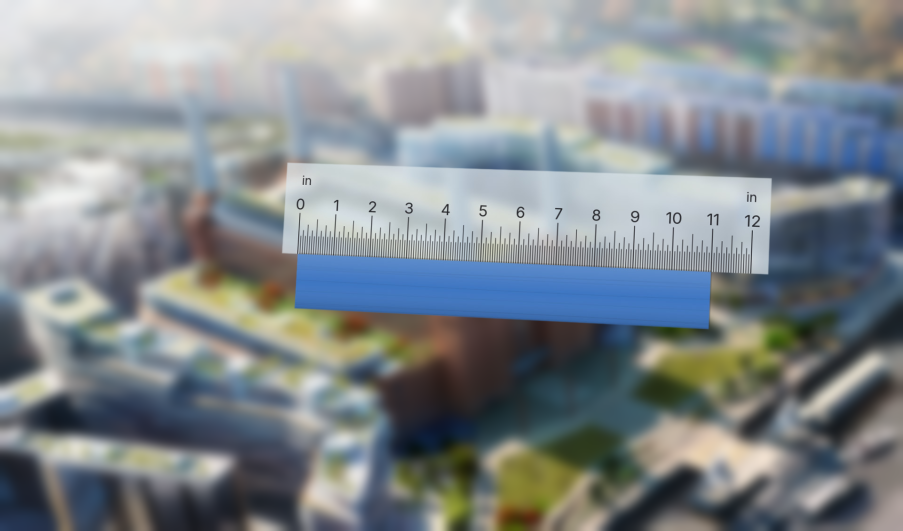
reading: 11; in
